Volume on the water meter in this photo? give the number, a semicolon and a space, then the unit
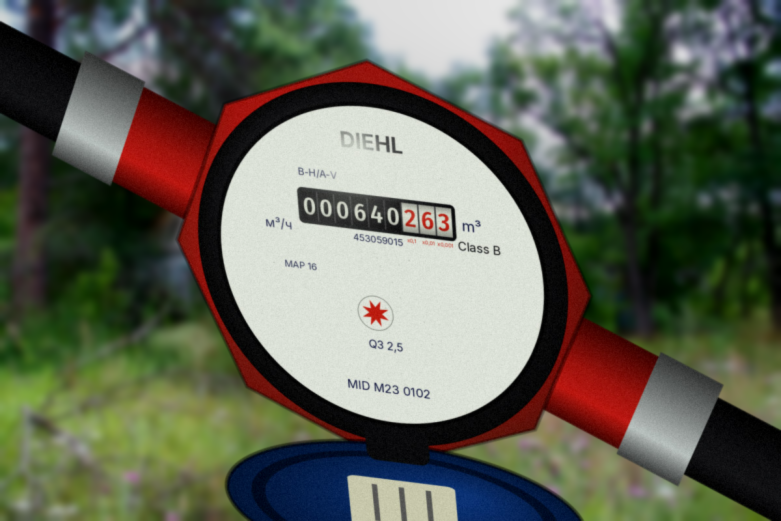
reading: 640.263; m³
